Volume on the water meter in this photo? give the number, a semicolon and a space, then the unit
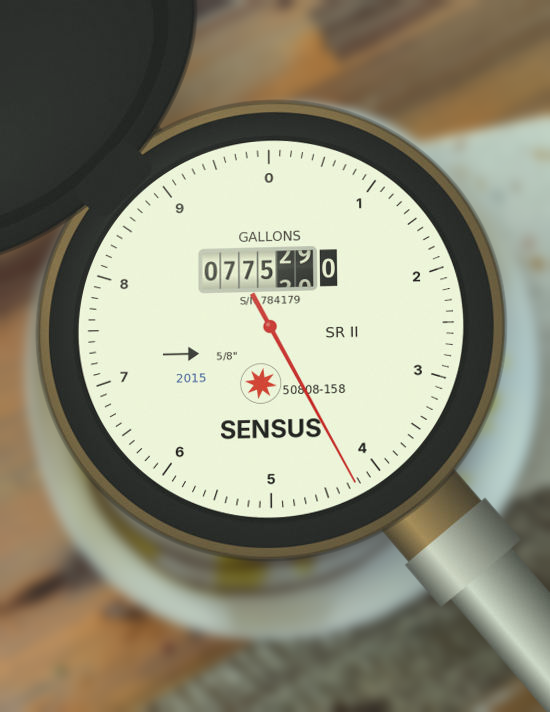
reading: 775294.2; gal
